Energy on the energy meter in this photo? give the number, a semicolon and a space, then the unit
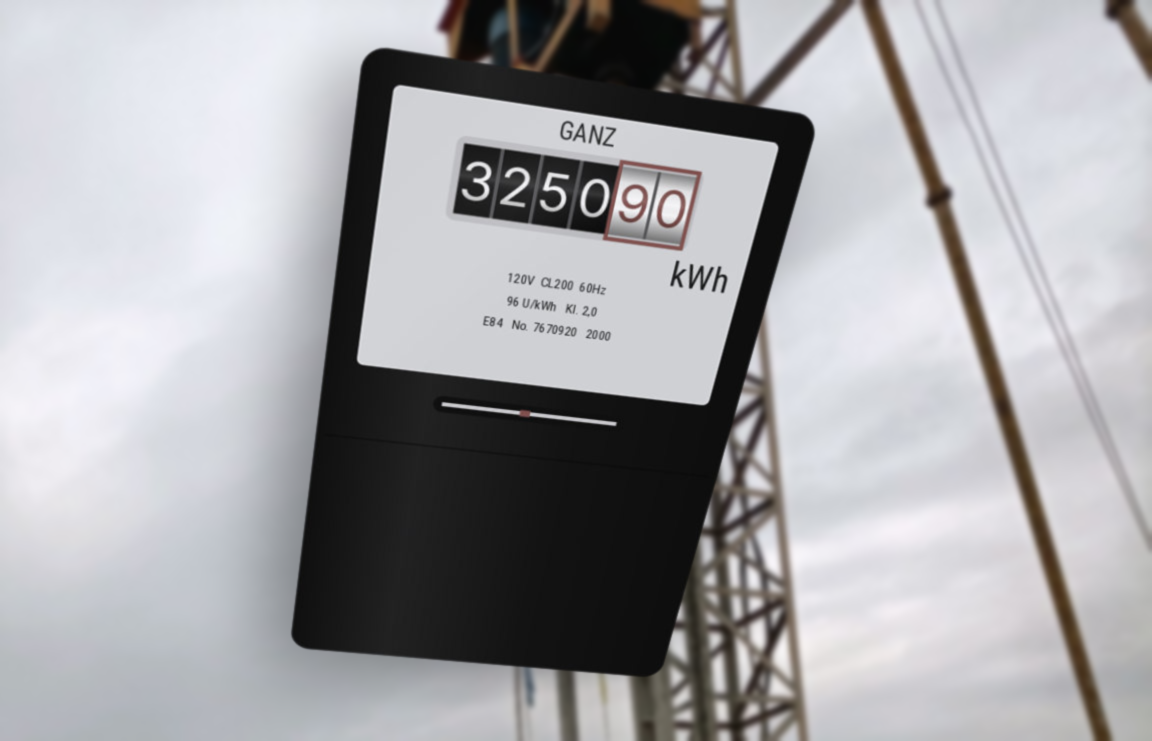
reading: 3250.90; kWh
